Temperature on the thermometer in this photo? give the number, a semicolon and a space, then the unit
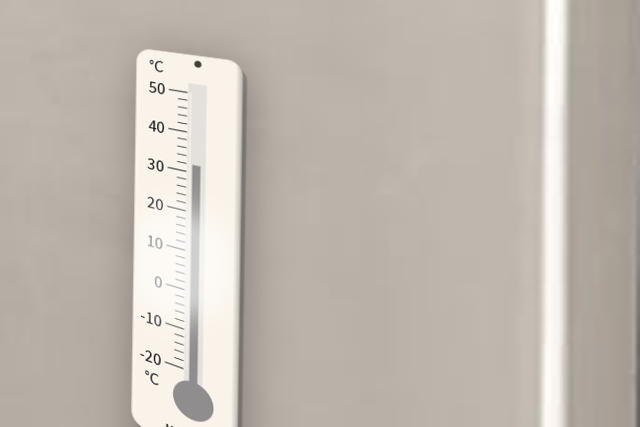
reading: 32; °C
